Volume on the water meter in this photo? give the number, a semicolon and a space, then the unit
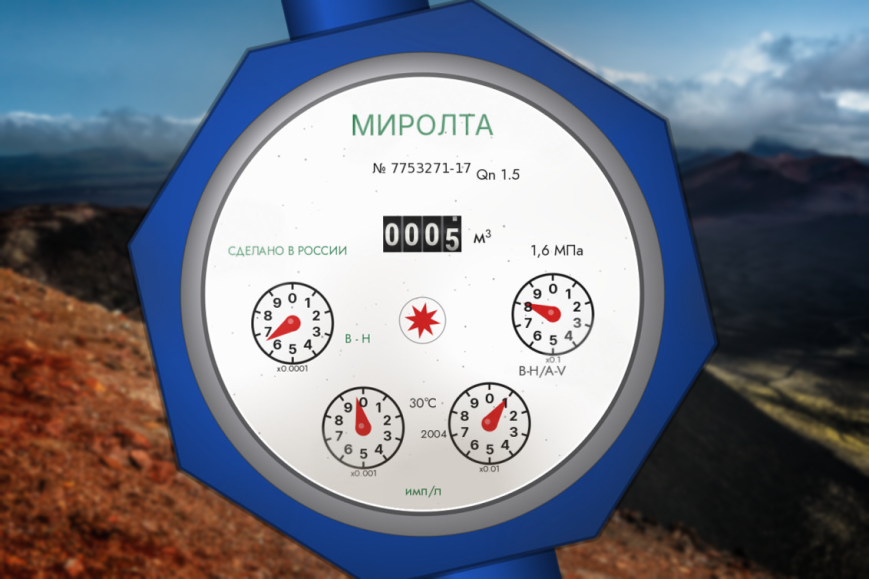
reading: 4.8096; m³
